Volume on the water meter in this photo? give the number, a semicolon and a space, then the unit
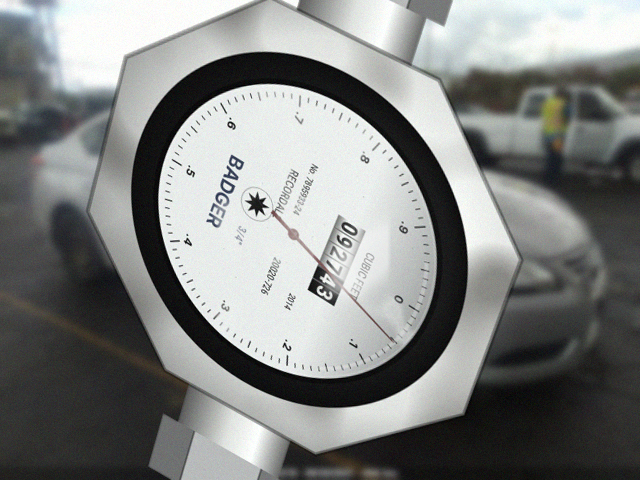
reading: 92743.05; ft³
